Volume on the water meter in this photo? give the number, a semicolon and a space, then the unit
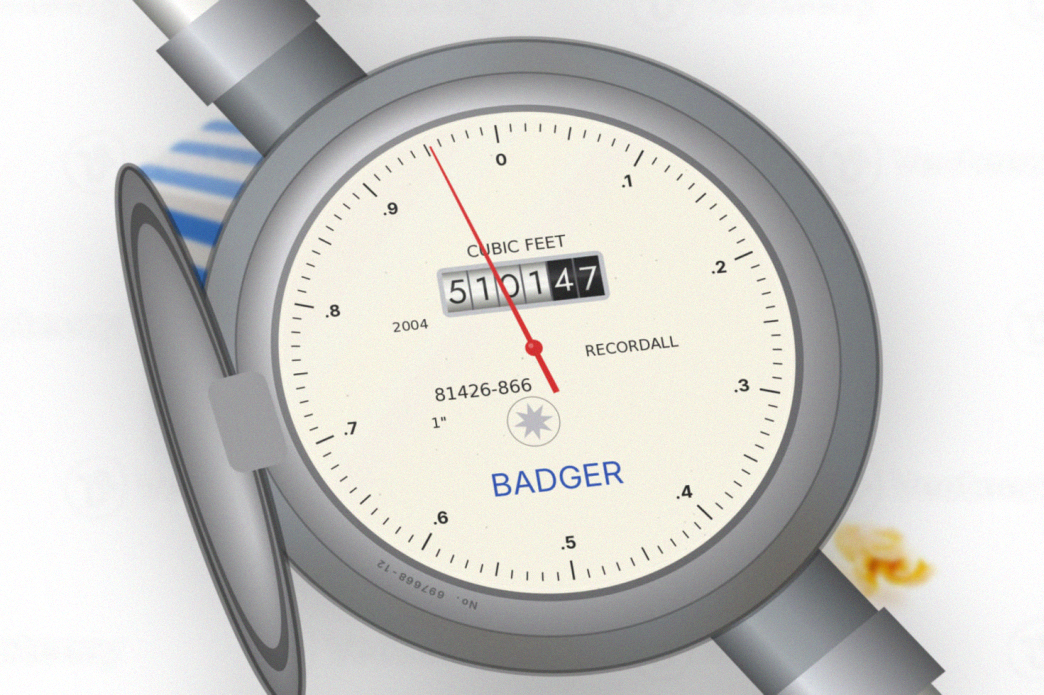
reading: 510146.95; ft³
